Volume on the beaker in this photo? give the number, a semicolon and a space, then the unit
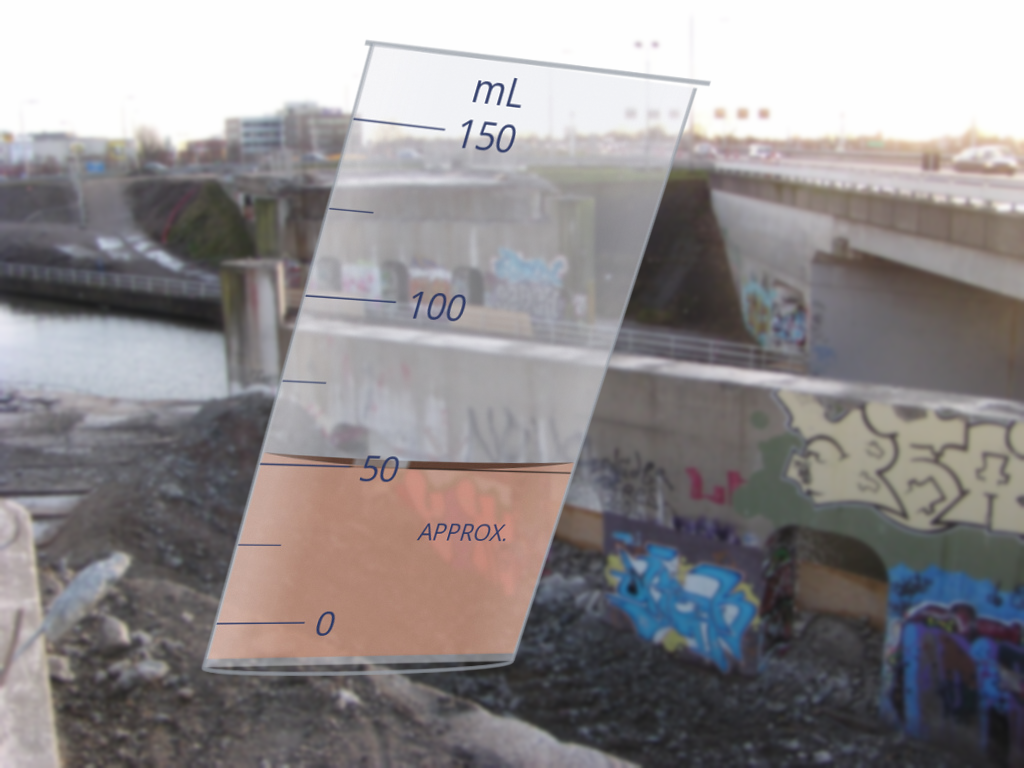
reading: 50; mL
